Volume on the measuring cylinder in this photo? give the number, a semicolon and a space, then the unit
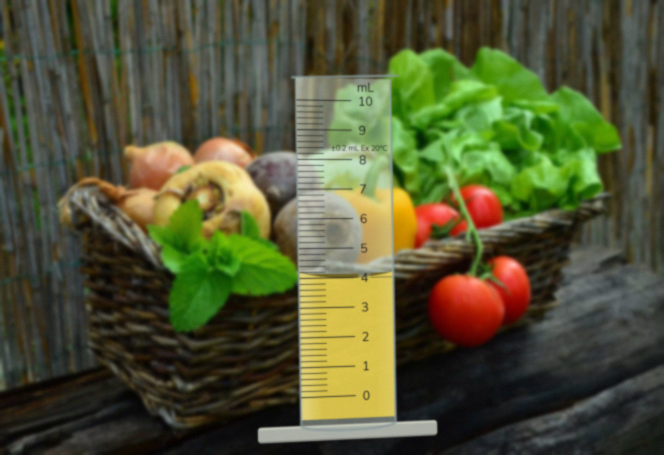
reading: 4; mL
